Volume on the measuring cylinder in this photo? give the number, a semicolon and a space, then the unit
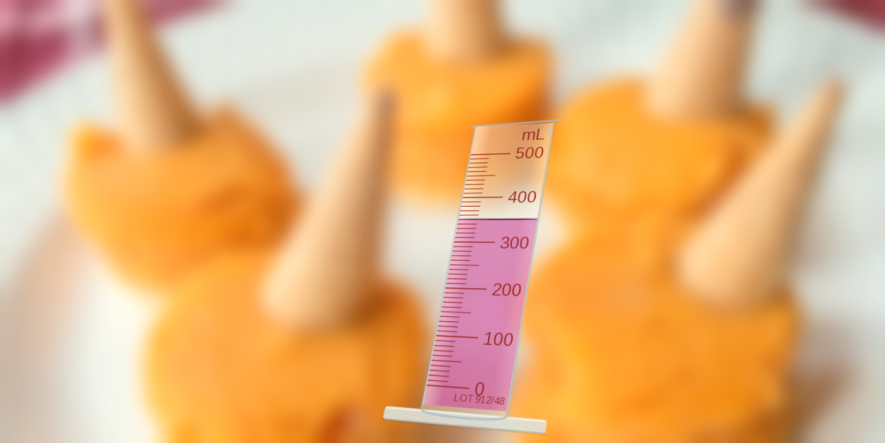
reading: 350; mL
